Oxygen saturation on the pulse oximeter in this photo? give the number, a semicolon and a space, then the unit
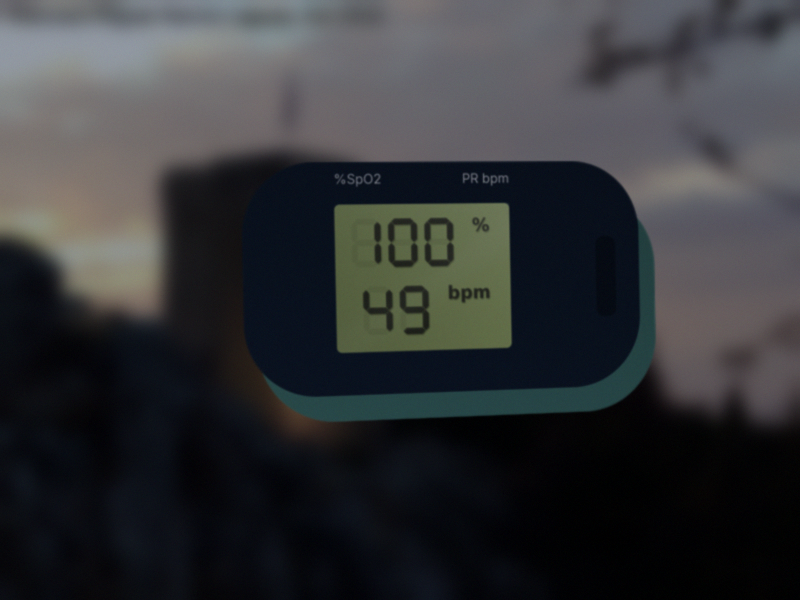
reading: 100; %
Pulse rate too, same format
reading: 49; bpm
